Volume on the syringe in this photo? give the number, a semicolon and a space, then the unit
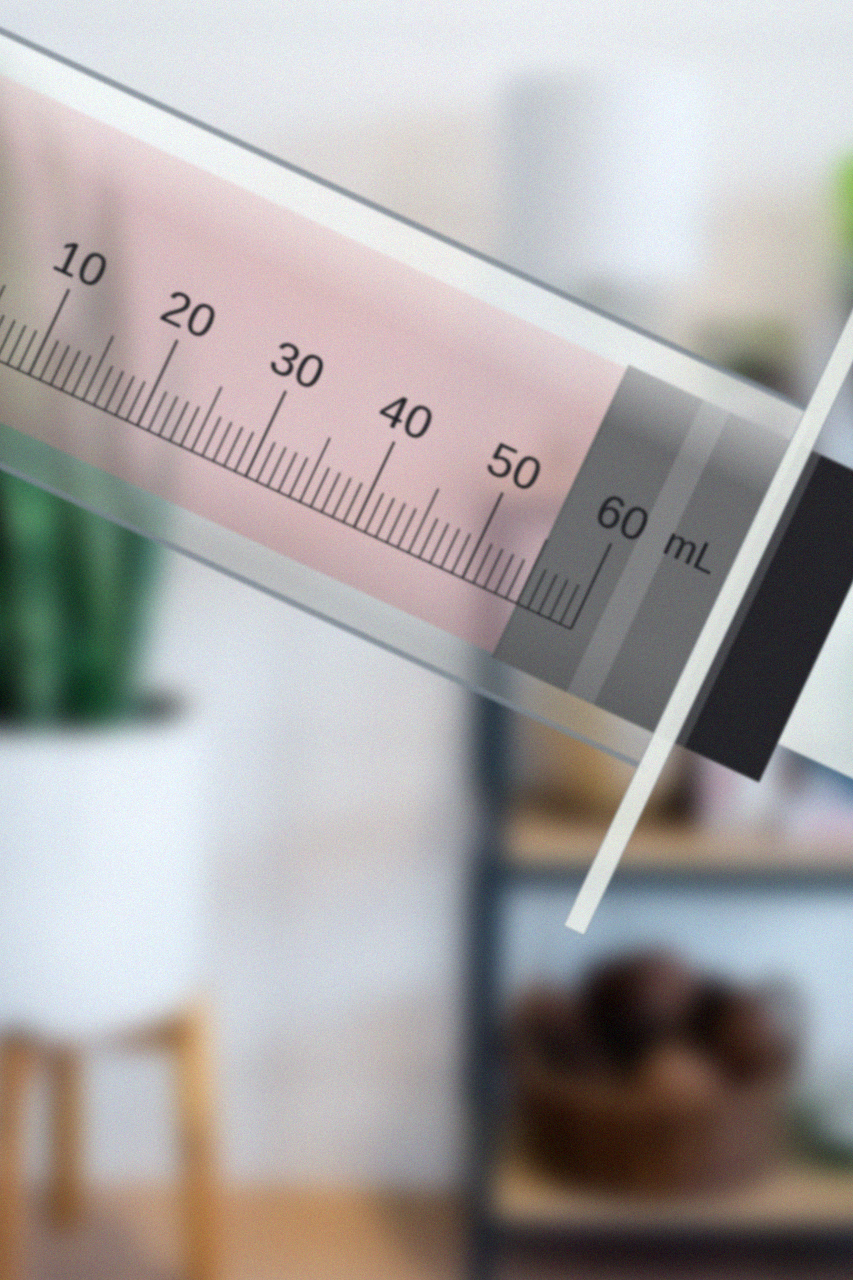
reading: 55; mL
